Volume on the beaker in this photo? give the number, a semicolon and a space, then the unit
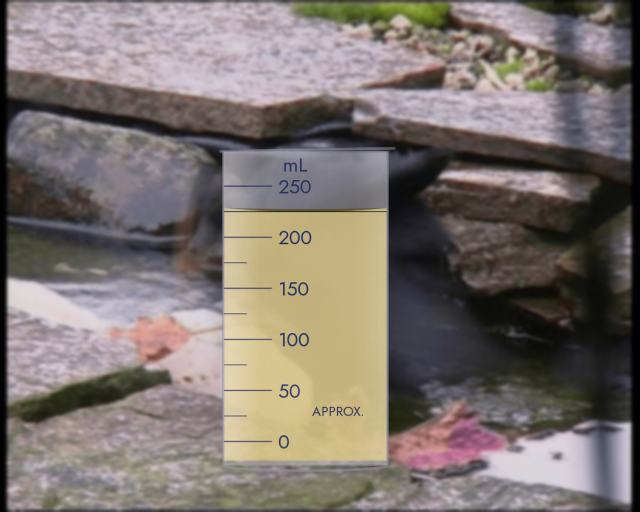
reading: 225; mL
